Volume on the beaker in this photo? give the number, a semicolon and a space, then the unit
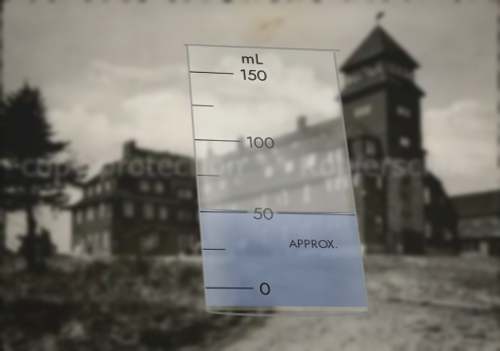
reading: 50; mL
